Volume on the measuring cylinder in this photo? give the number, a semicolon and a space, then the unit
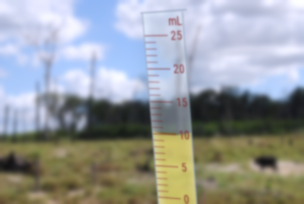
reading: 10; mL
